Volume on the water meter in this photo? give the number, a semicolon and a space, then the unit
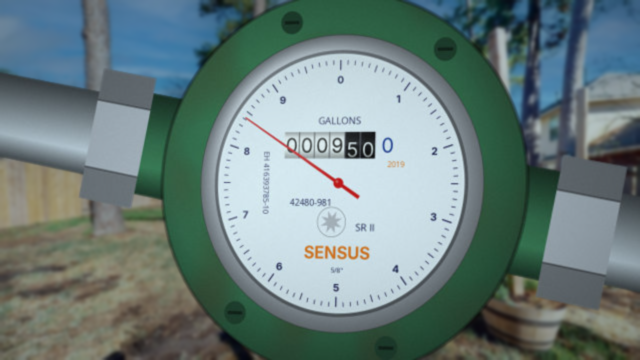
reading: 9498.4; gal
